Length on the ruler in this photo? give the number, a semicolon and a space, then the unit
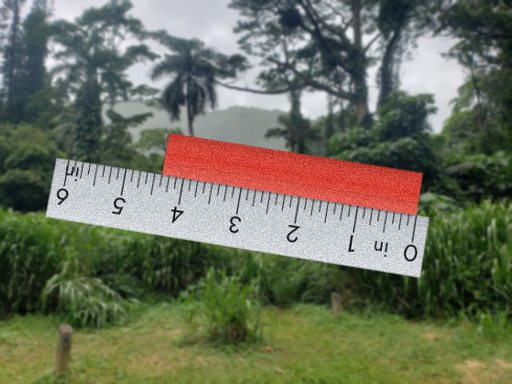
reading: 4.375; in
